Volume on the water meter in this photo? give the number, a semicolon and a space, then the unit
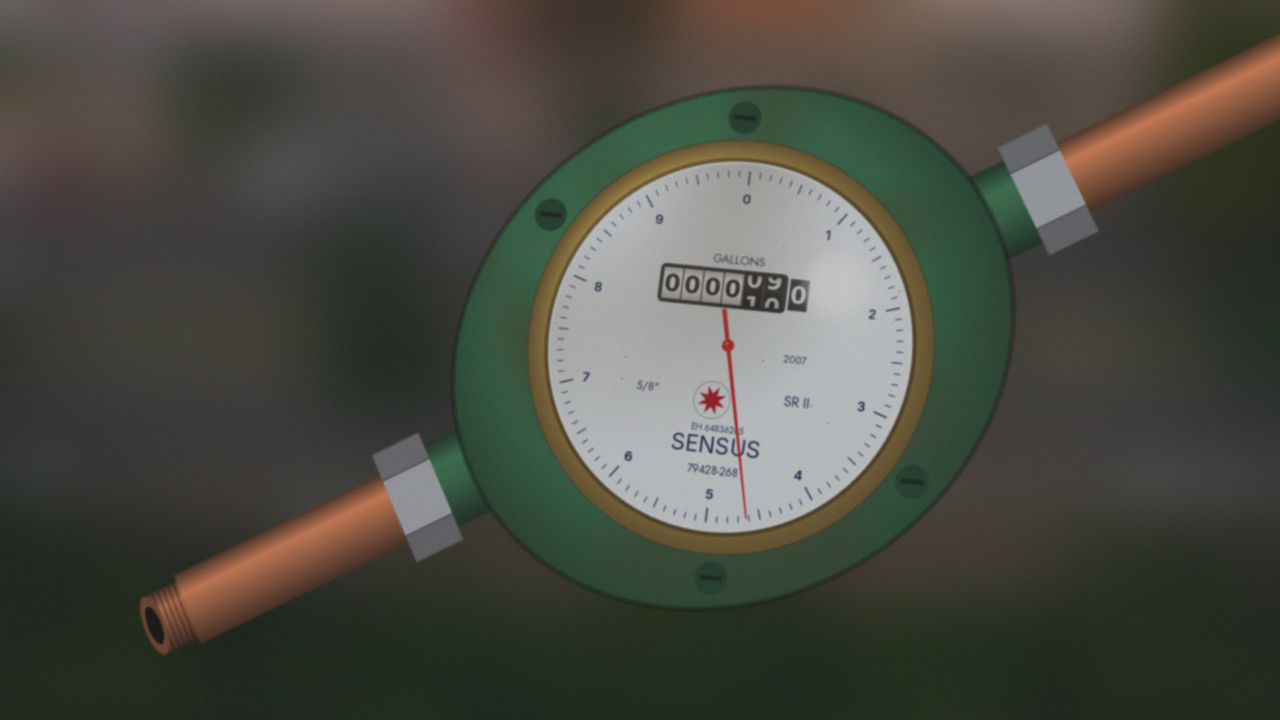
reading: 94.6; gal
